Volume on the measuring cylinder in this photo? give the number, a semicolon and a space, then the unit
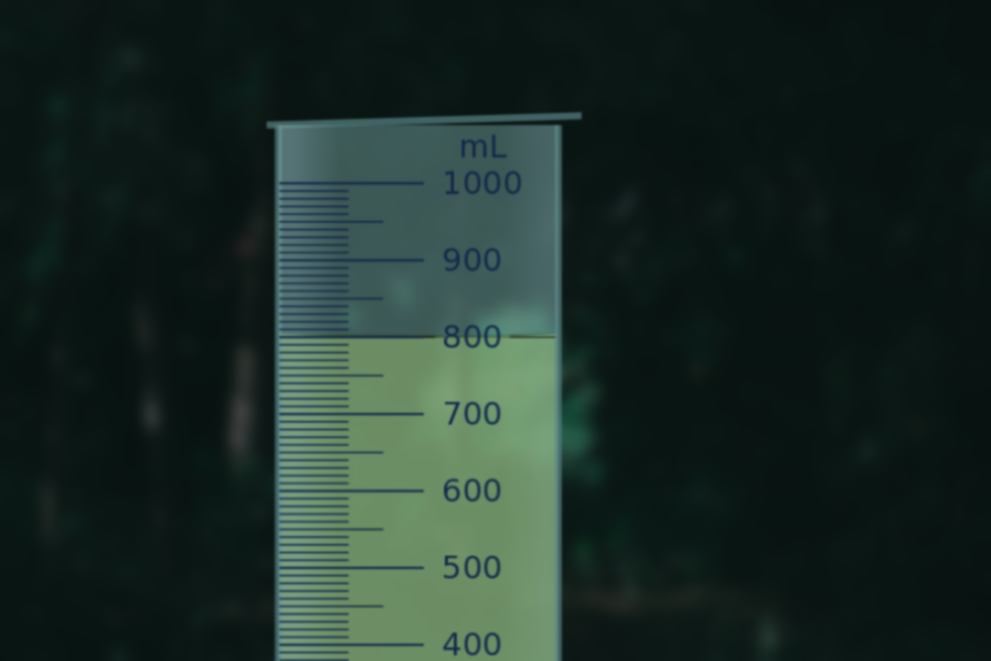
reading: 800; mL
